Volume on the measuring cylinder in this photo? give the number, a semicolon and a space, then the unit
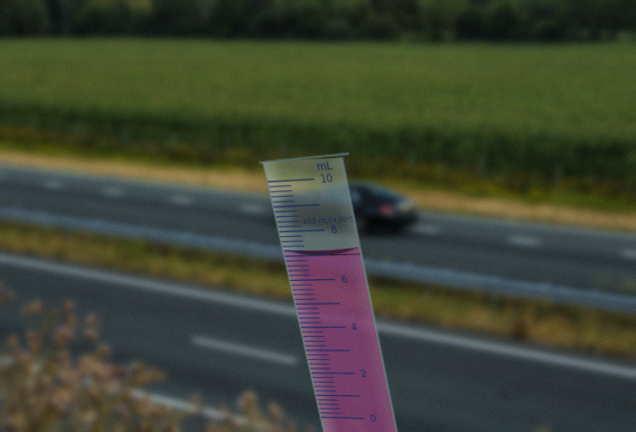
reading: 7; mL
